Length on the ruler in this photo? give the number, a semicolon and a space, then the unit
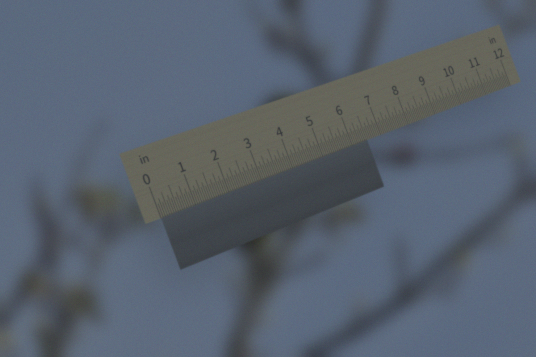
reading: 6.5; in
